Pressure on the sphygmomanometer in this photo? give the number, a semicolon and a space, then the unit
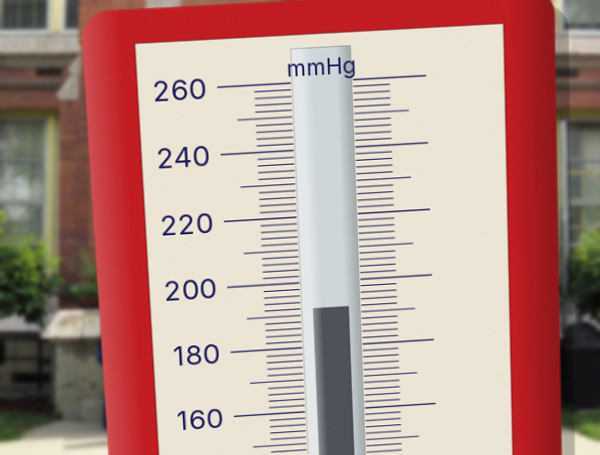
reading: 192; mmHg
